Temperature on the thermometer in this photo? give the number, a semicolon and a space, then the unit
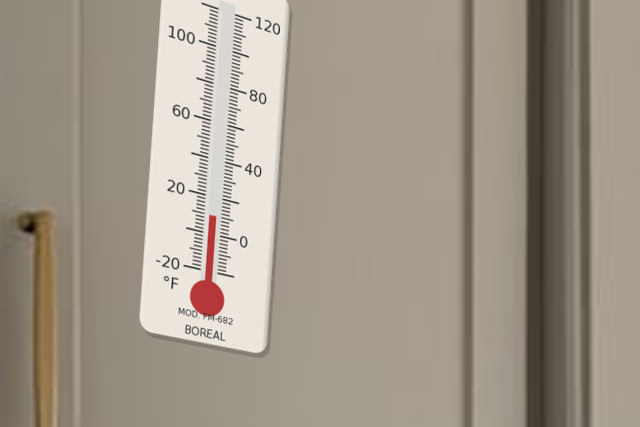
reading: 10; °F
